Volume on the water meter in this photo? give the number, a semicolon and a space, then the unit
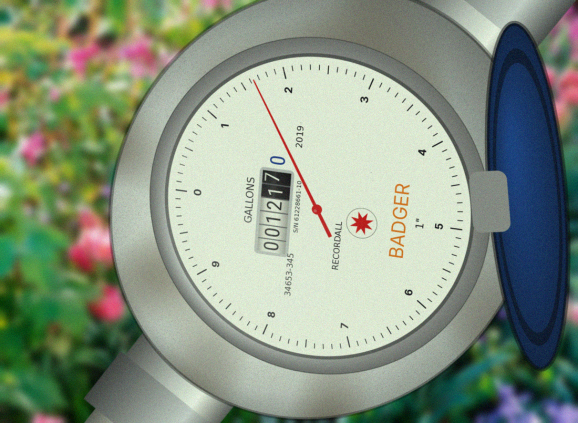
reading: 12171.6; gal
